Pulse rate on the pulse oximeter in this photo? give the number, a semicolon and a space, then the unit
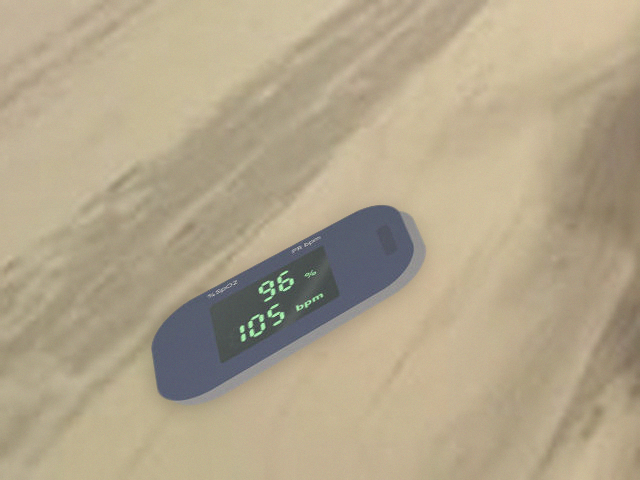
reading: 105; bpm
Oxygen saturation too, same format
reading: 96; %
